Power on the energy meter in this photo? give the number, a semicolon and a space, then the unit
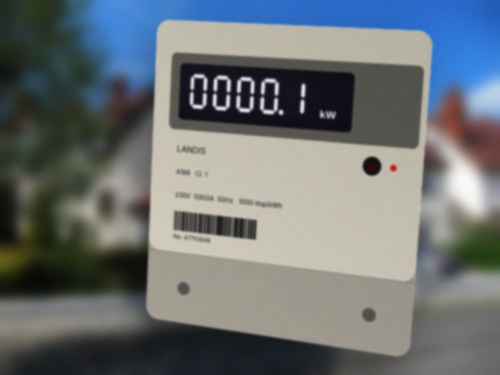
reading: 0.1; kW
